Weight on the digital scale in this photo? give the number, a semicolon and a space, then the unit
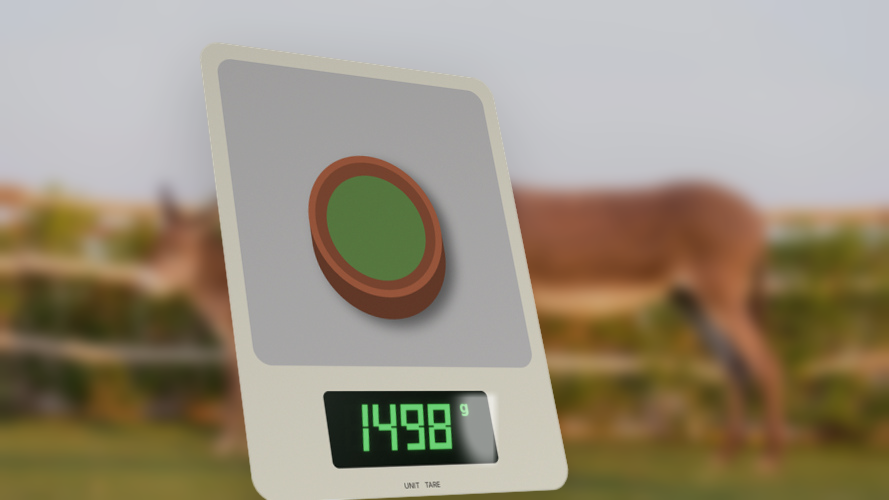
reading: 1498; g
